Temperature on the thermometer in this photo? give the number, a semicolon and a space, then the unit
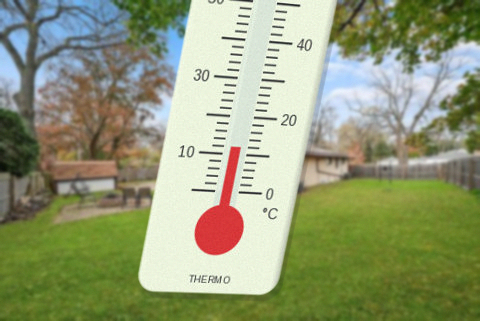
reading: 12; °C
